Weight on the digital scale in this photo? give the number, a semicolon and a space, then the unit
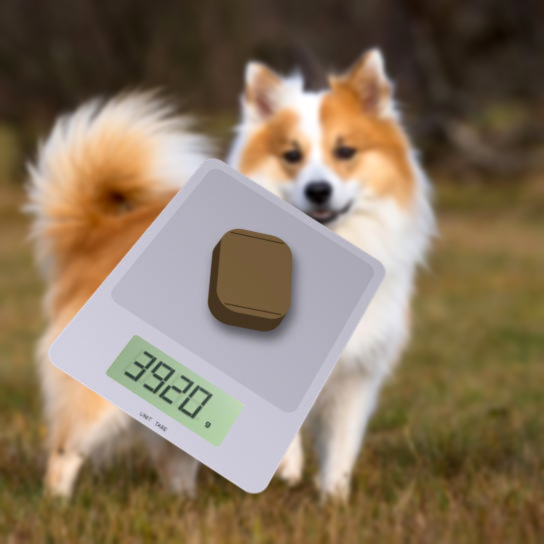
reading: 3920; g
